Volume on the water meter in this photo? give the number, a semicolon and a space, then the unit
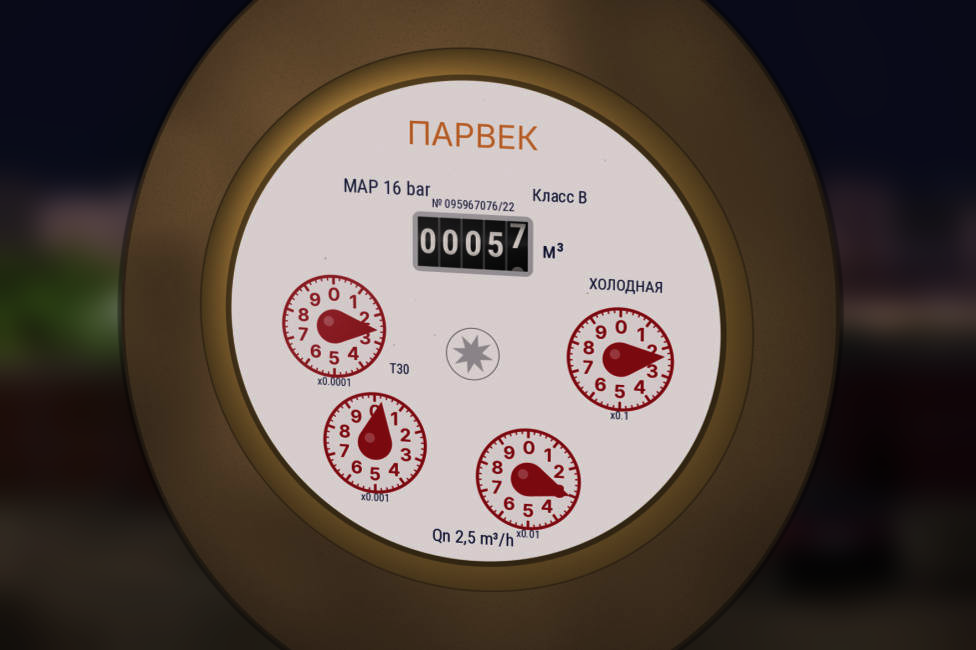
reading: 57.2302; m³
